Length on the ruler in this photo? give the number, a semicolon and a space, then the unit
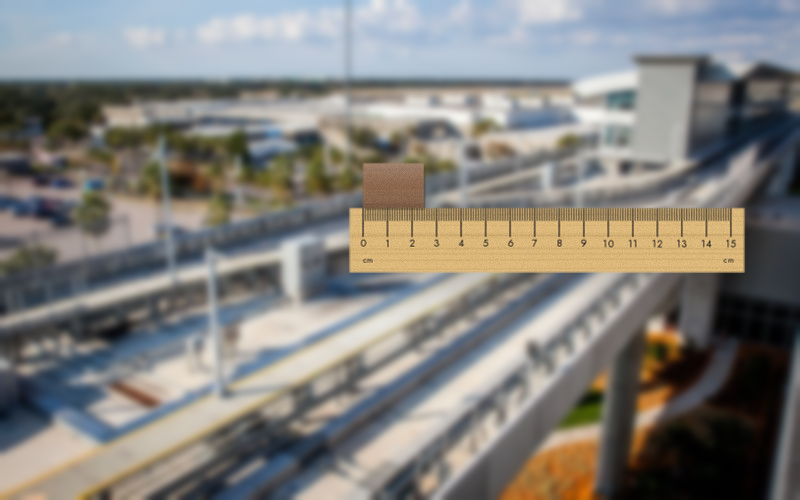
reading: 2.5; cm
